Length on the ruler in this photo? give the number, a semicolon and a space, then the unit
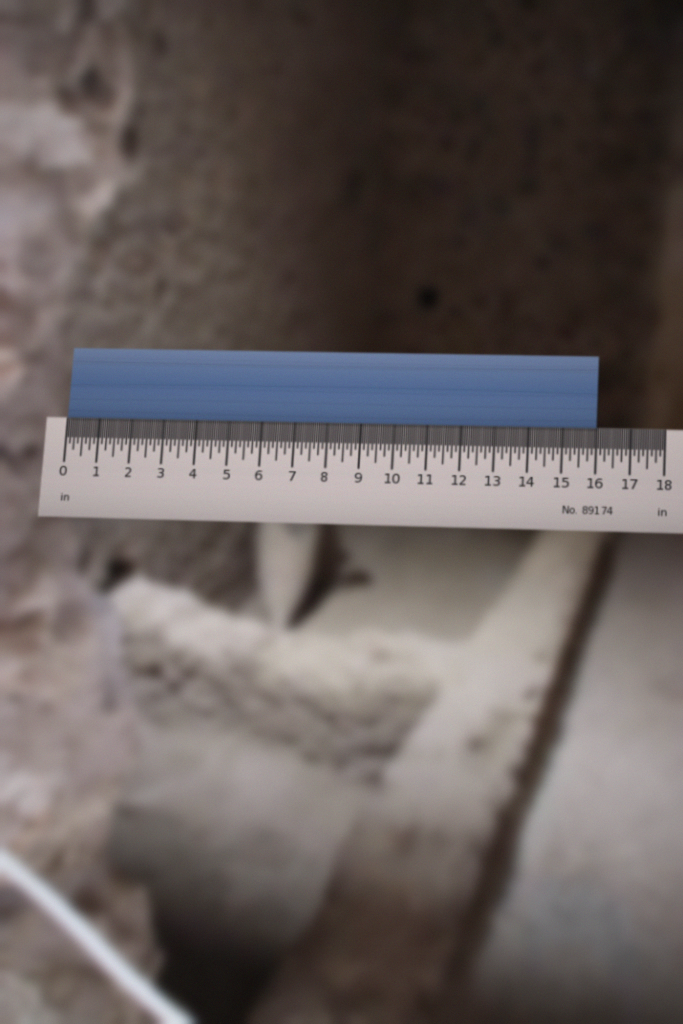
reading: 16; in
